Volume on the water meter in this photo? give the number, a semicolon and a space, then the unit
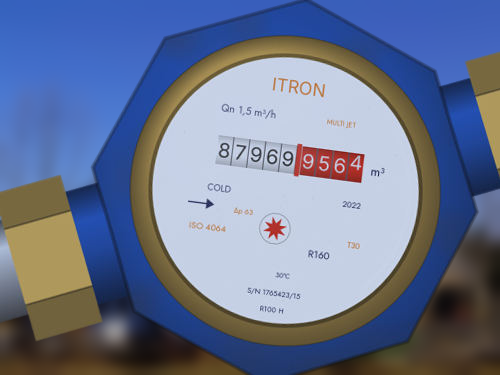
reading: 87969.9564; m³
